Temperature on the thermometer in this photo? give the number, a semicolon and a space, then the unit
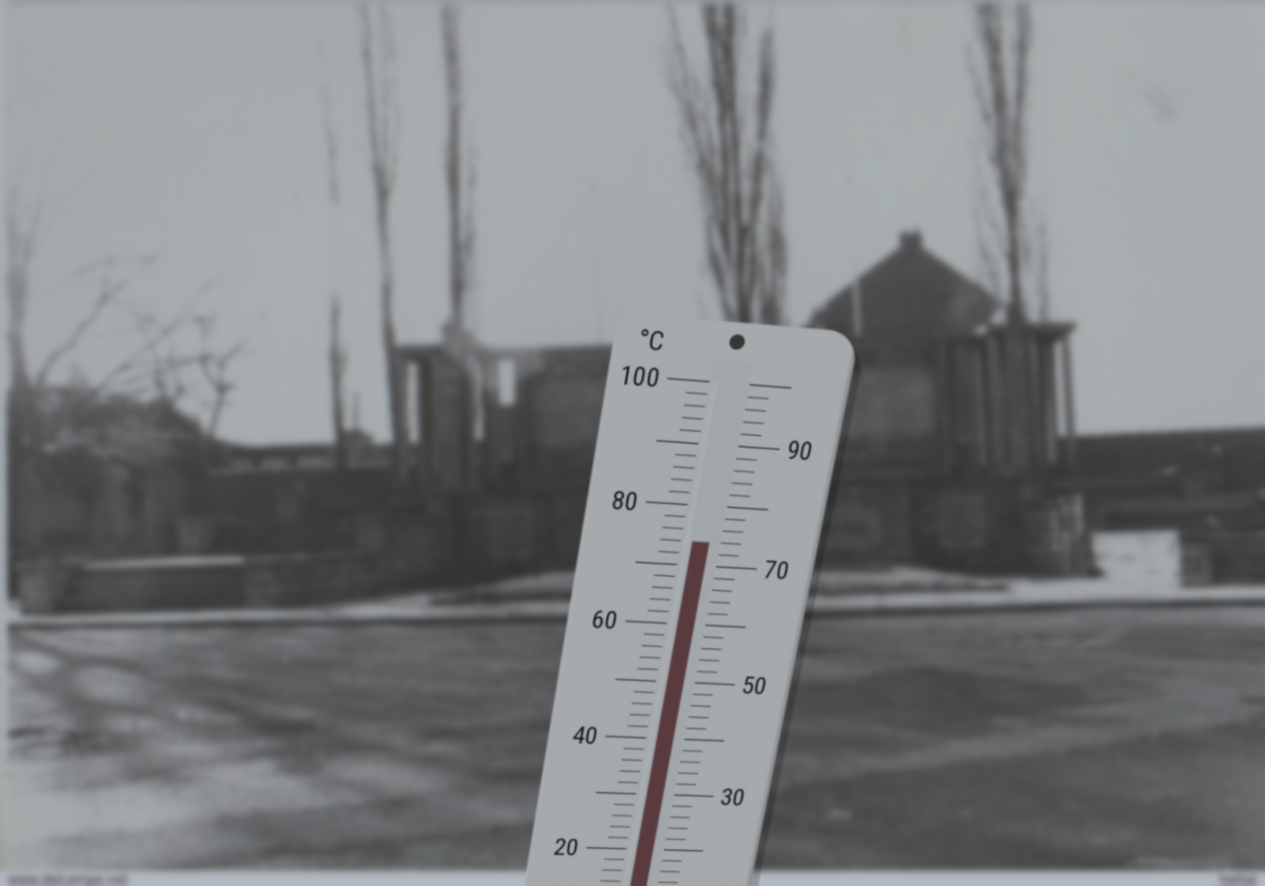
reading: 74; °C
